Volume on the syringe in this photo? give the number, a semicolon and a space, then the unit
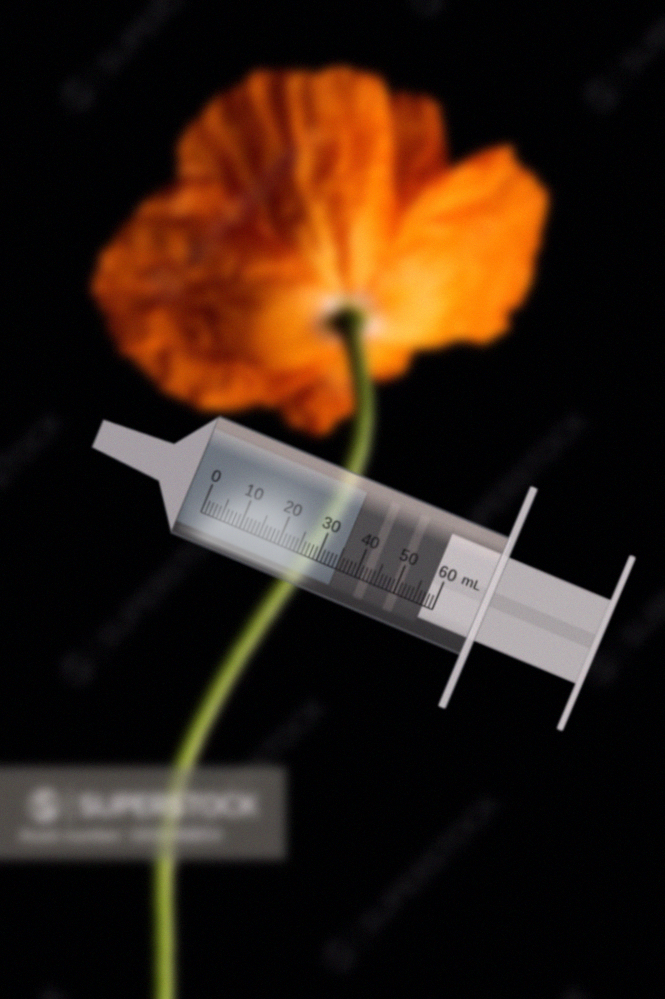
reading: 35; mL
